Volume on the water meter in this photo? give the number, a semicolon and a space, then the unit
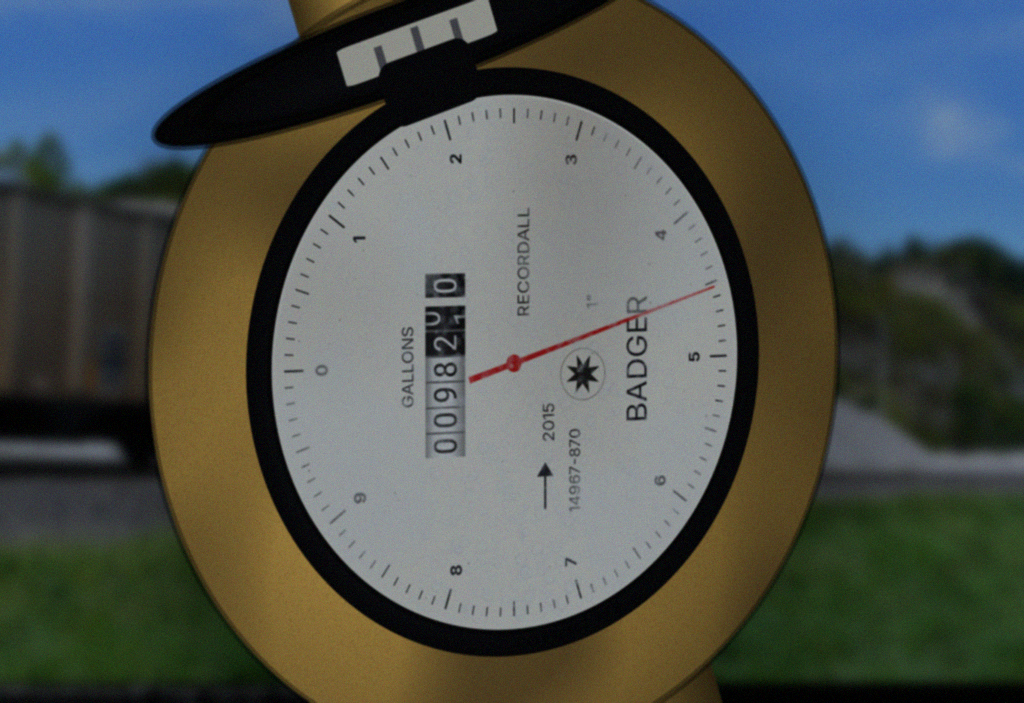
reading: 98204.5; gal
